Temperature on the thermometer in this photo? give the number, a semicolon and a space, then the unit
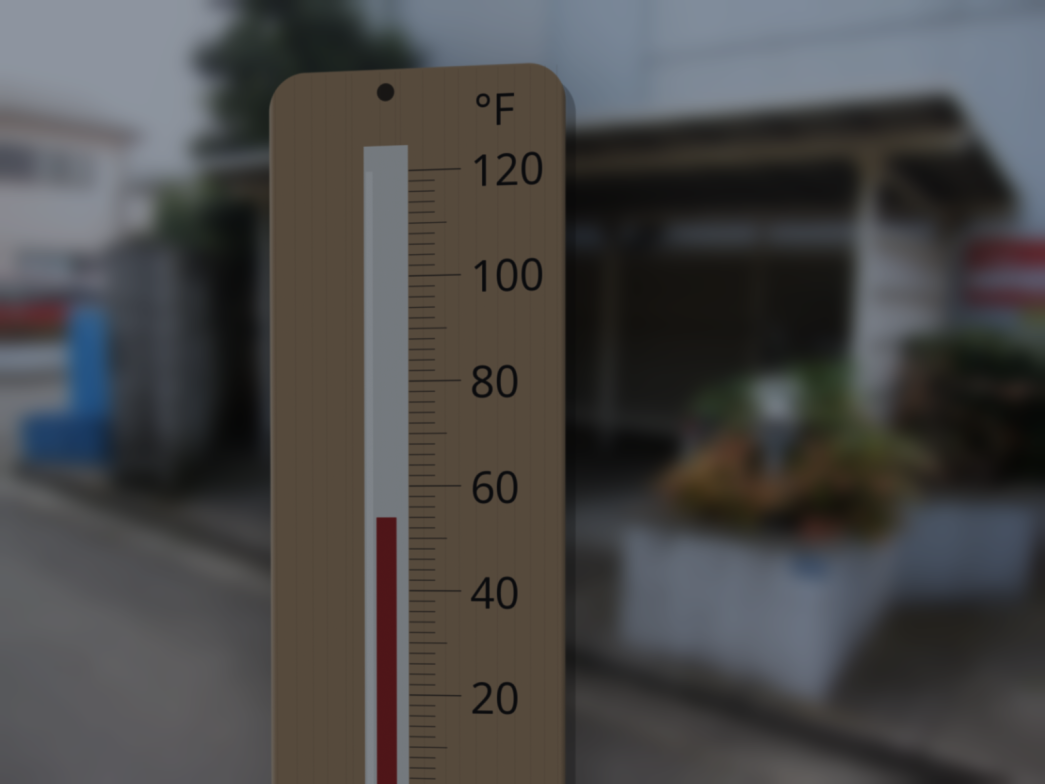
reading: 54; °F
